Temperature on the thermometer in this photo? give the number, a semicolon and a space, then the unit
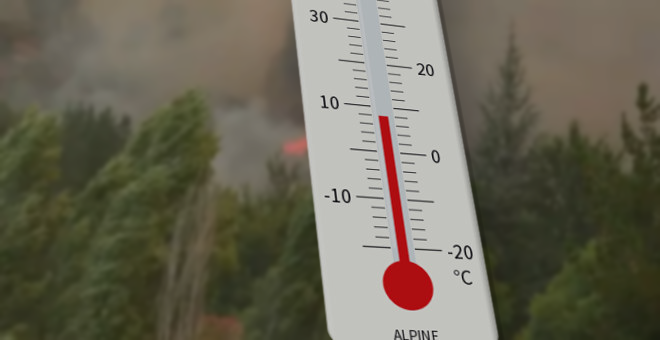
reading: 8; °C
